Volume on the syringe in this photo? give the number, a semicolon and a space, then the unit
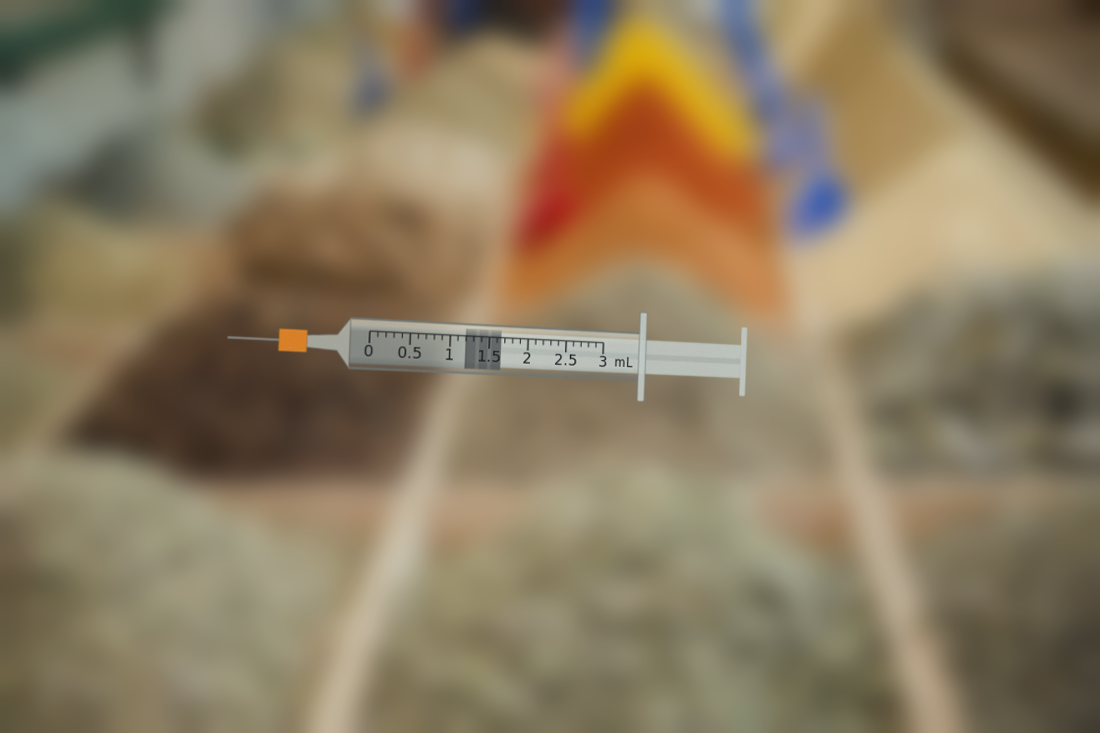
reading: 1.2; mL
